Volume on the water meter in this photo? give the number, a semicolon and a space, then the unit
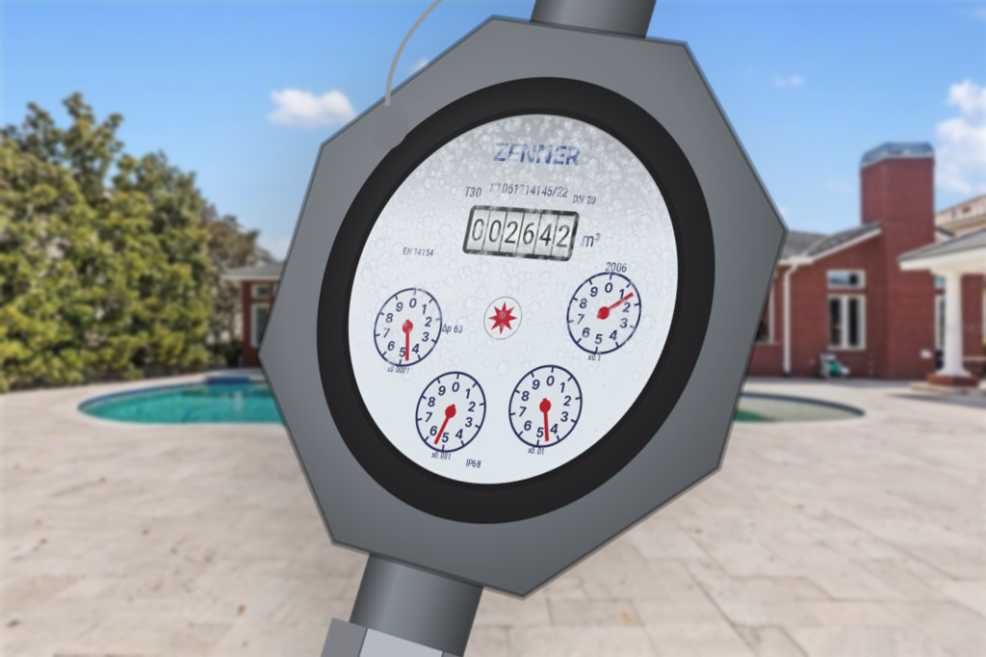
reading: 2642.1454; m³
